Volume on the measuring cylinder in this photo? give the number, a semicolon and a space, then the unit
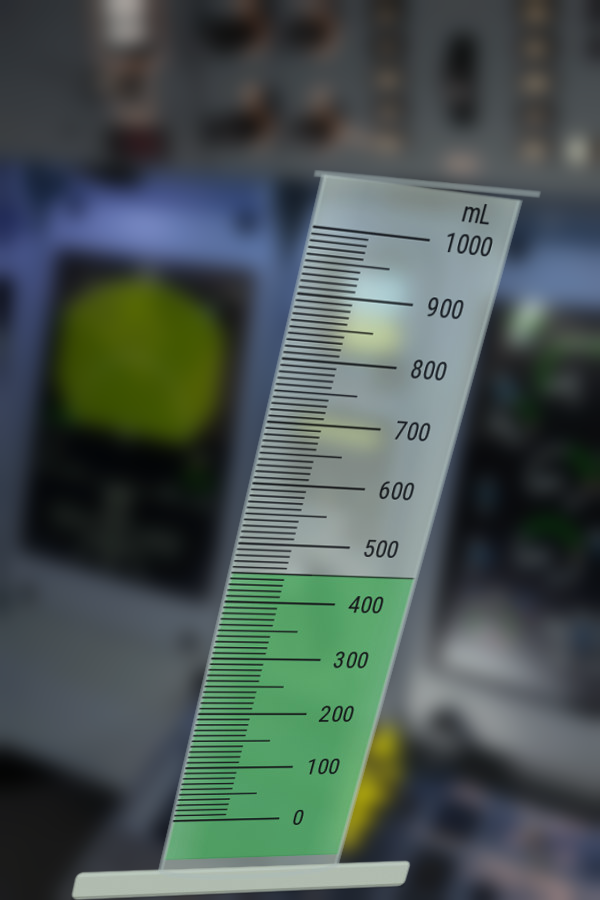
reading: 450; mL
